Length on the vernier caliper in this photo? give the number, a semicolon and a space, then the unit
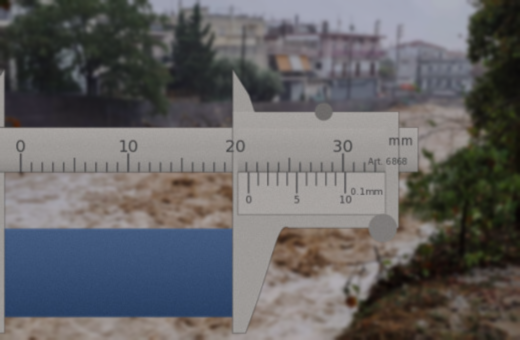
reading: 21.2; mm
